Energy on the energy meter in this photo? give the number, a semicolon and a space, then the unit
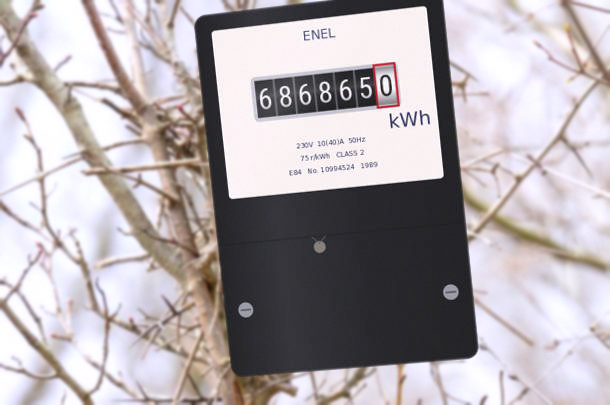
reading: 686865.0; kWh
